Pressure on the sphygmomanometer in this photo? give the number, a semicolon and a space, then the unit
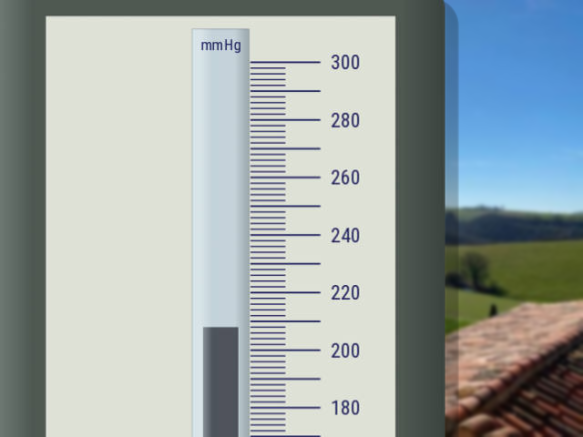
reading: 208; mmHg
